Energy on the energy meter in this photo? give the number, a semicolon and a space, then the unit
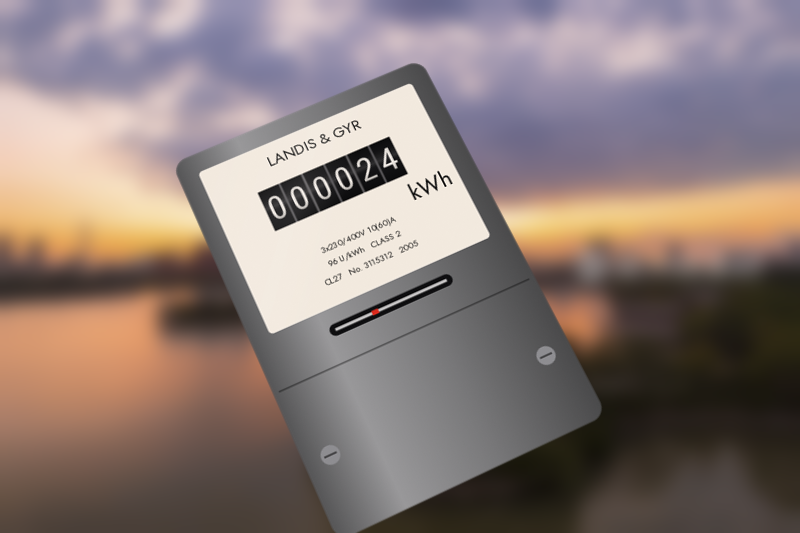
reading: 24; kWh
